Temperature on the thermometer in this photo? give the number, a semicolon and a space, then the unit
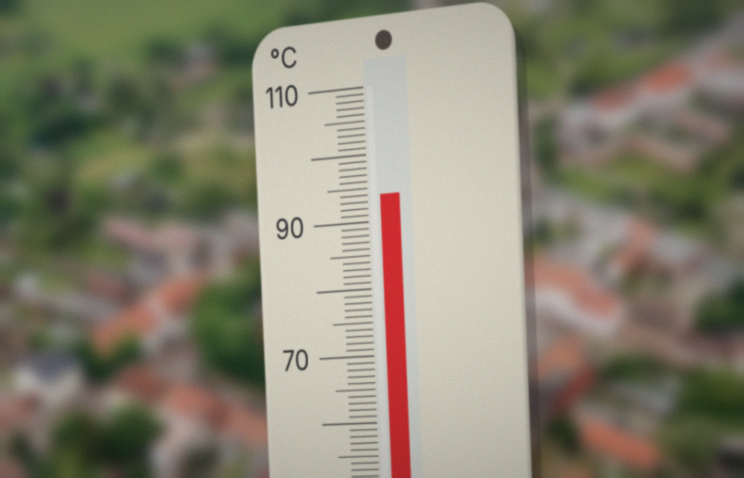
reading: 94; °C
